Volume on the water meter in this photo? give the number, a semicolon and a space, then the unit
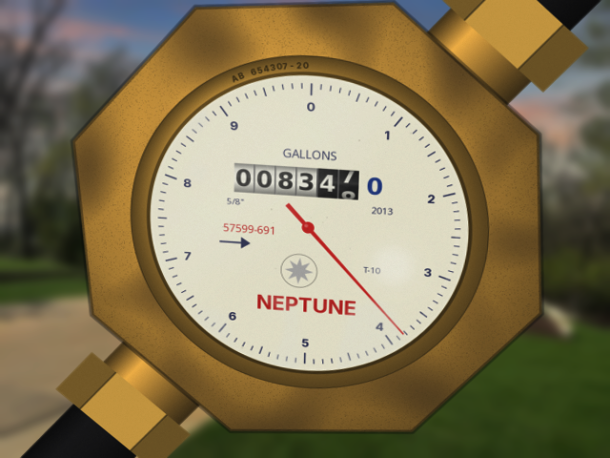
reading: 83473.8; gal
